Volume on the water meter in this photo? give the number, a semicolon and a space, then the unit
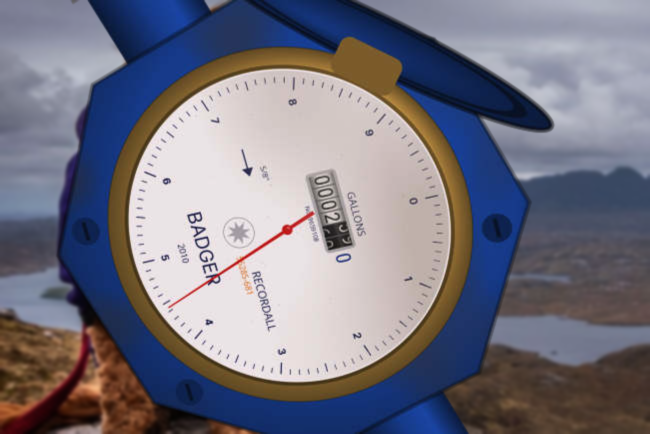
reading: 2594.4; gal
